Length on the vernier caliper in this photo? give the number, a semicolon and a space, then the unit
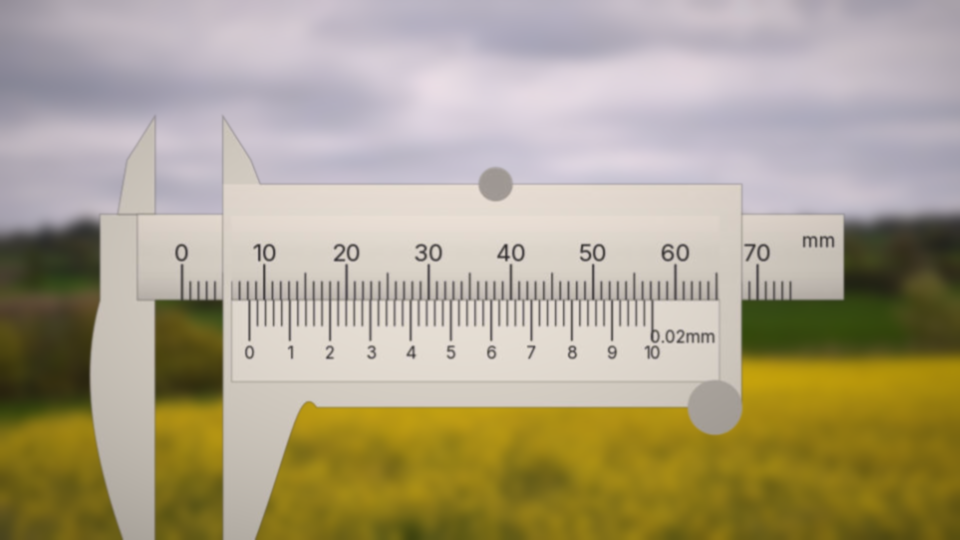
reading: 8.2; mm
